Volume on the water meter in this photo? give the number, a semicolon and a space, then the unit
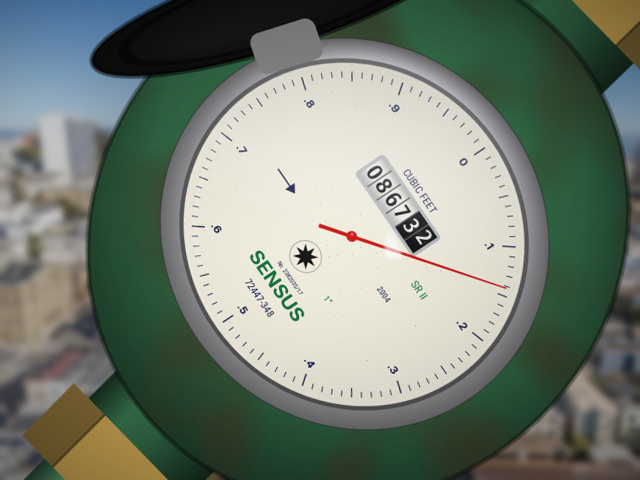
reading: 86732.14; ft³
